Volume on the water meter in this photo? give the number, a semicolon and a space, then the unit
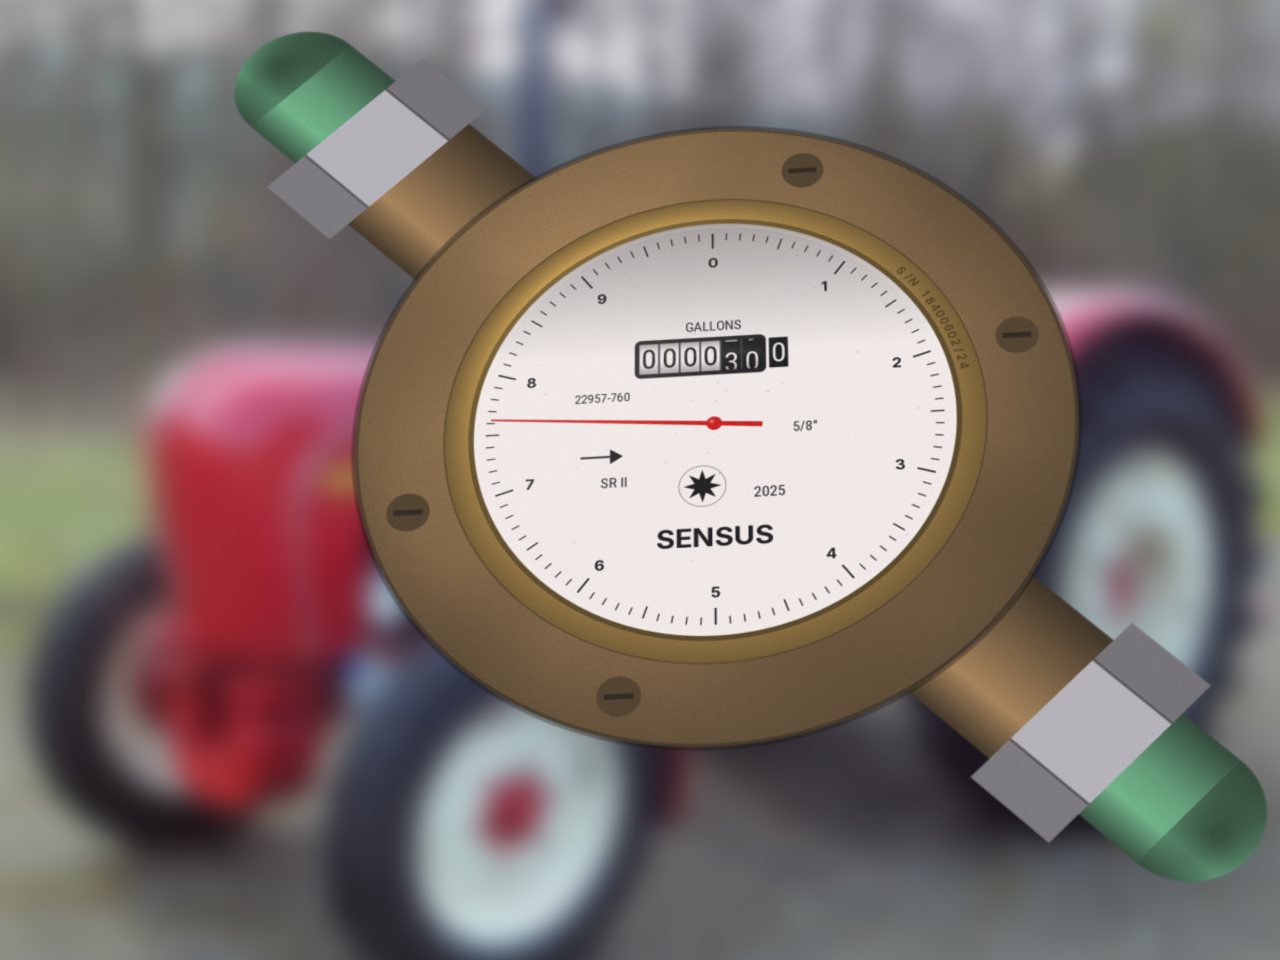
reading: 297.6; gal
